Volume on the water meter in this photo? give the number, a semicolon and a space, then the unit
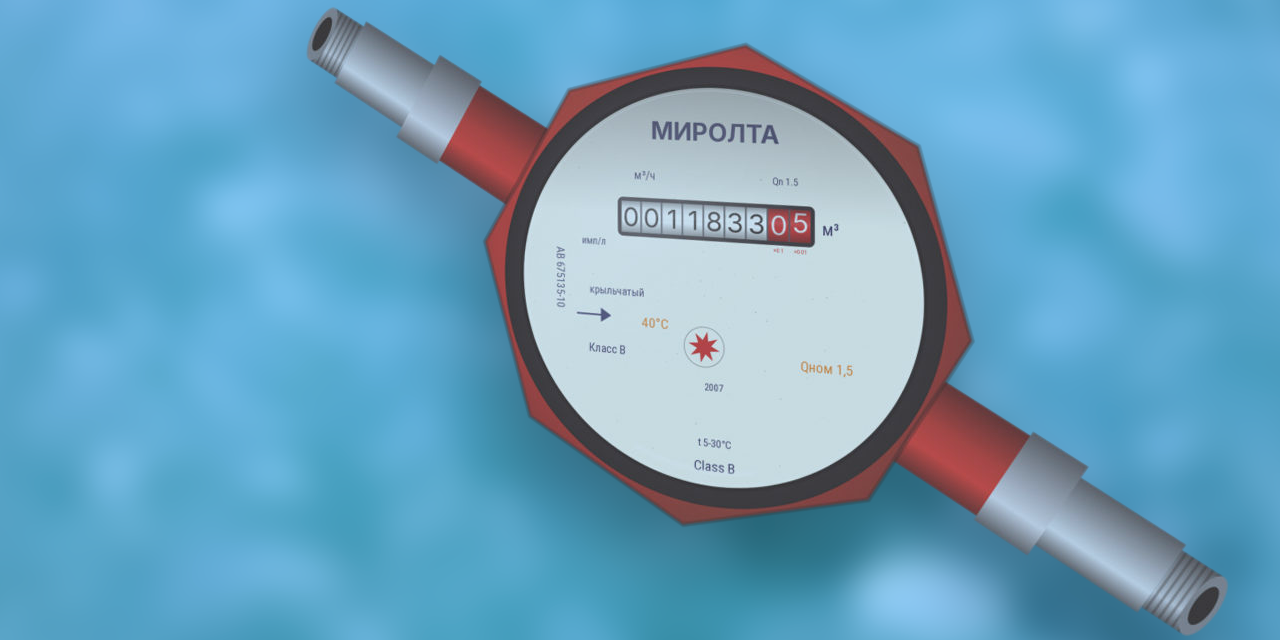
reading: 11833.05; m³
